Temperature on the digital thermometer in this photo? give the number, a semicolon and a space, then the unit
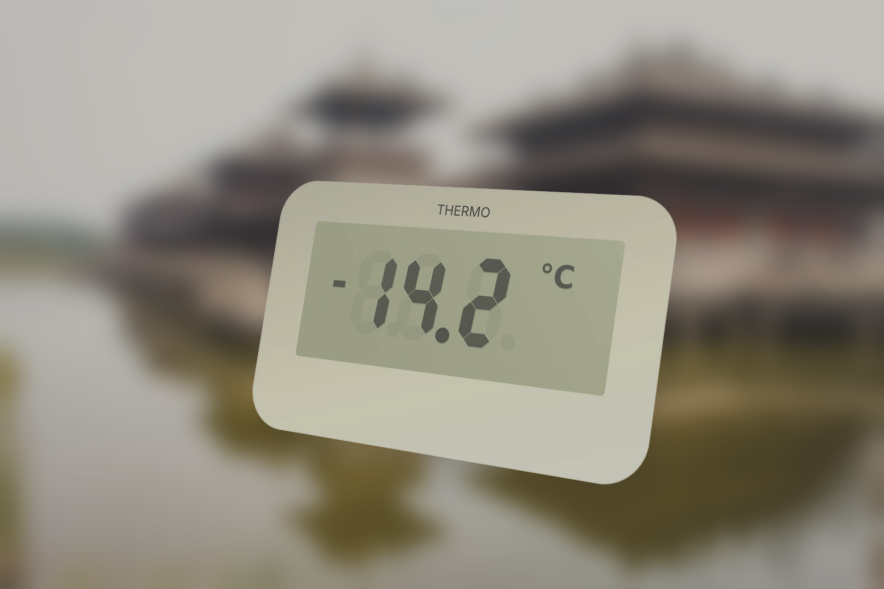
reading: -14.2; °C
